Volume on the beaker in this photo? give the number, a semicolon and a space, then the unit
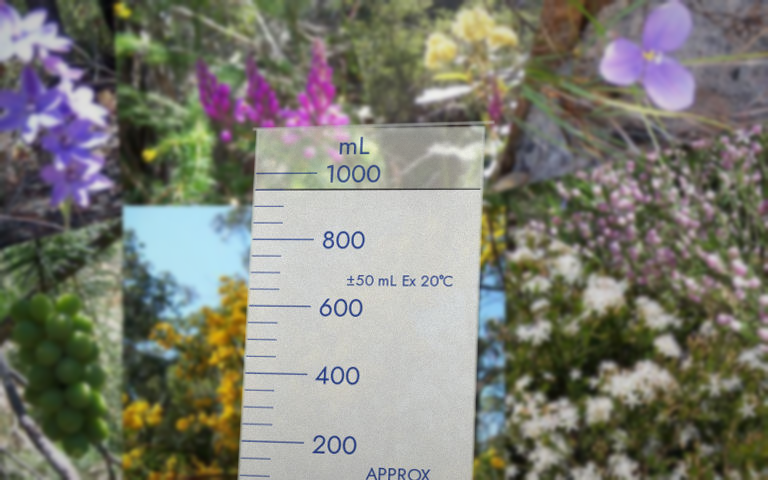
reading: 950; mL
